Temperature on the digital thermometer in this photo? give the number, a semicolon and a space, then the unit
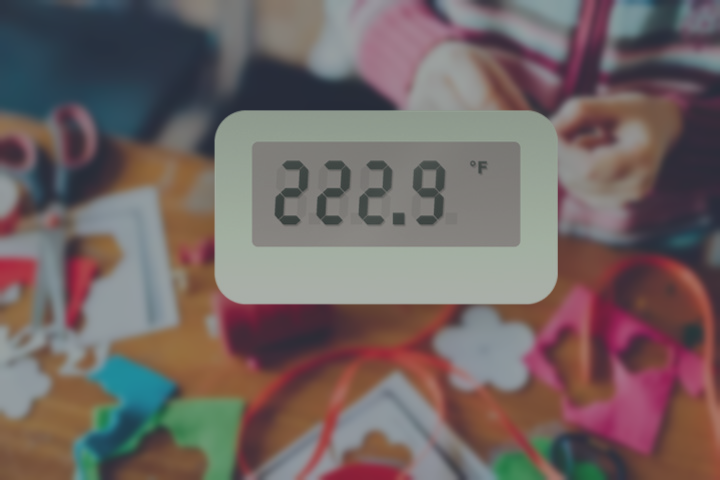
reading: 222.9; °F
